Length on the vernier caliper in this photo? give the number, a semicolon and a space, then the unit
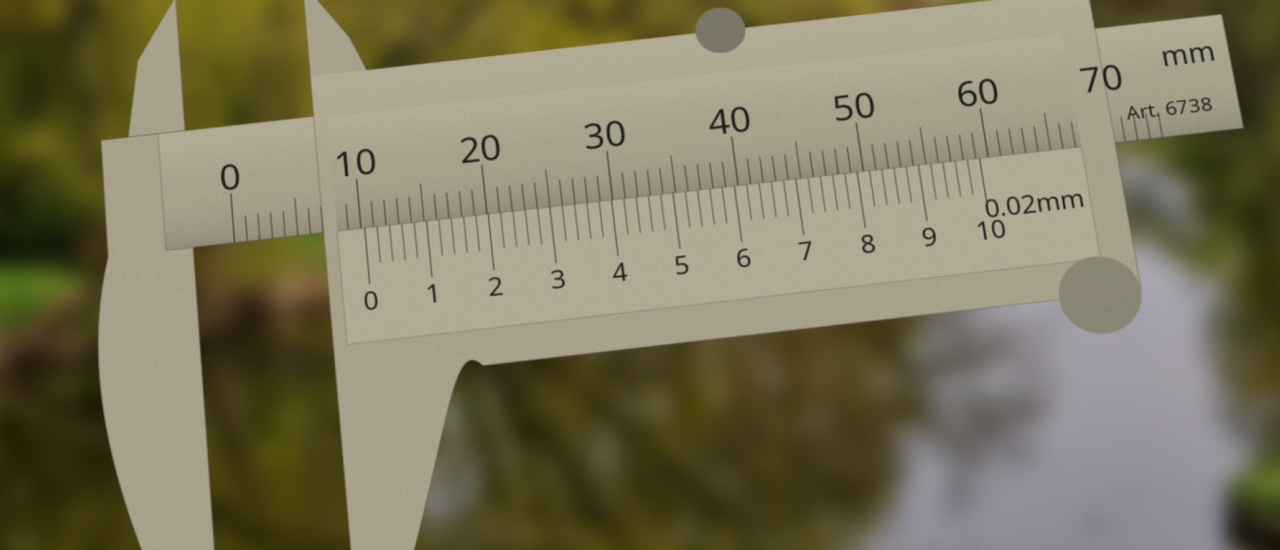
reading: 10.3; mm
